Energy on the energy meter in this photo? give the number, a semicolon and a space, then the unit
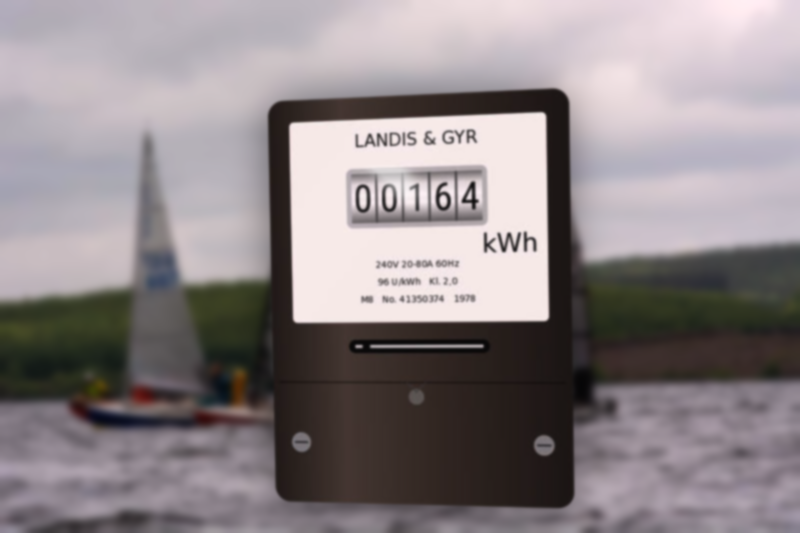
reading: 164; kWh
